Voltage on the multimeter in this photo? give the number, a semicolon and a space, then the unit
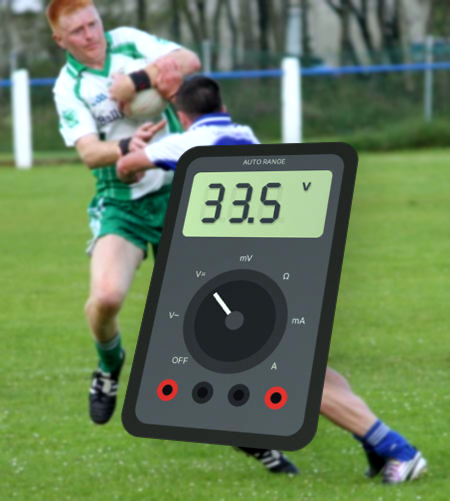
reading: 33.5; V
